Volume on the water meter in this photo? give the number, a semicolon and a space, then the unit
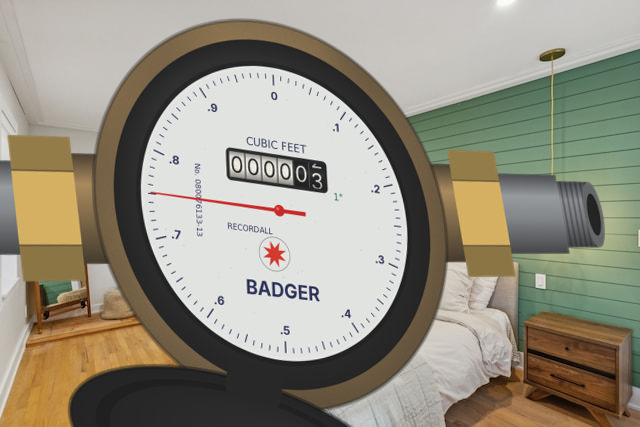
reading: 2.75; ft³
